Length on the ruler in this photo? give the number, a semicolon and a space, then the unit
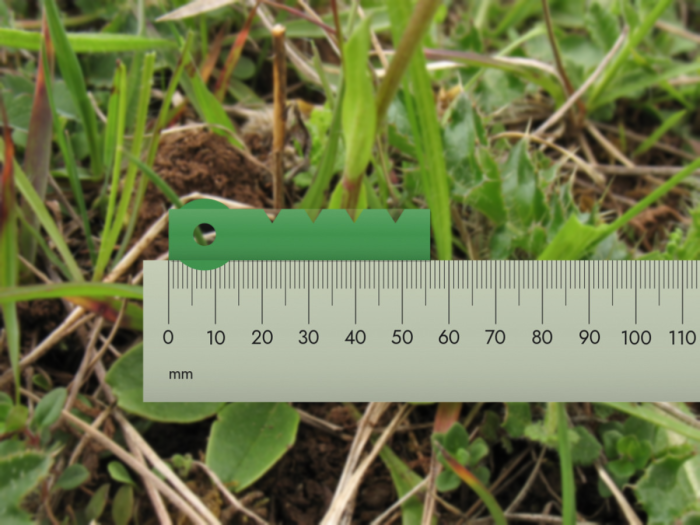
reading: 56; mm
